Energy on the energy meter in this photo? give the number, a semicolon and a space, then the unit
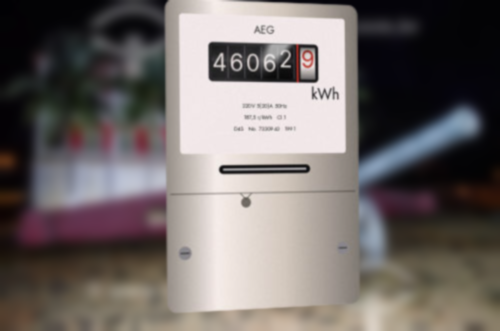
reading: 46062.9; kWh
